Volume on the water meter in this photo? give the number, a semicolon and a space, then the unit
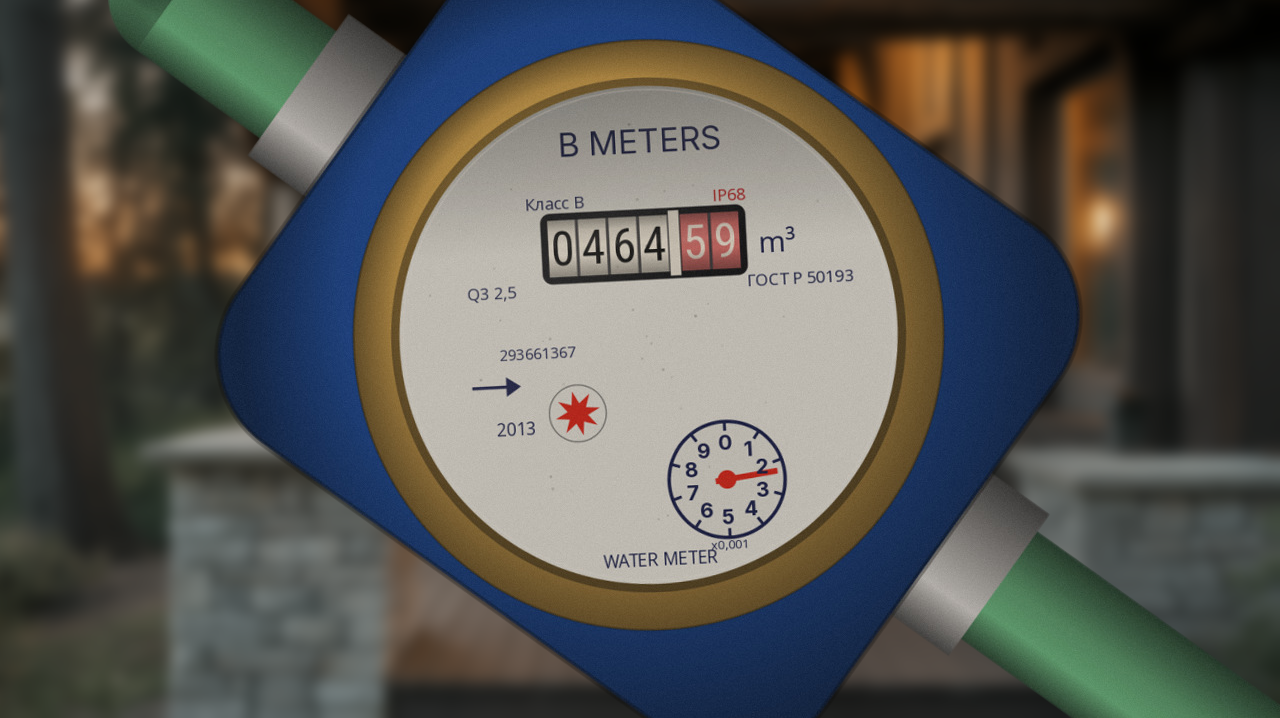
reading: 464.592; m³
